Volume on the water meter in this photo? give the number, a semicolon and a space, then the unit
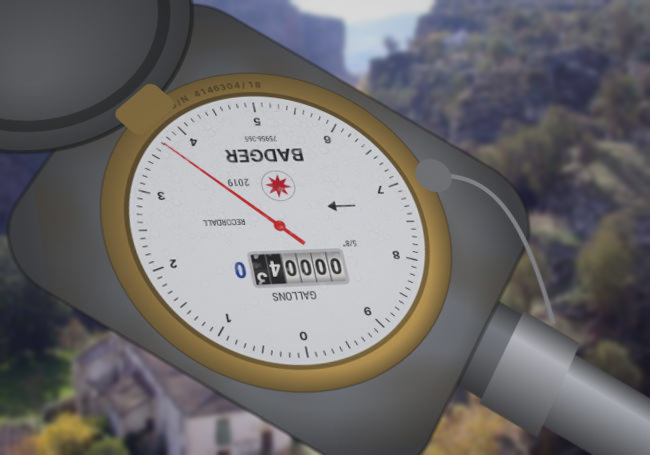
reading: 433.7; gal
